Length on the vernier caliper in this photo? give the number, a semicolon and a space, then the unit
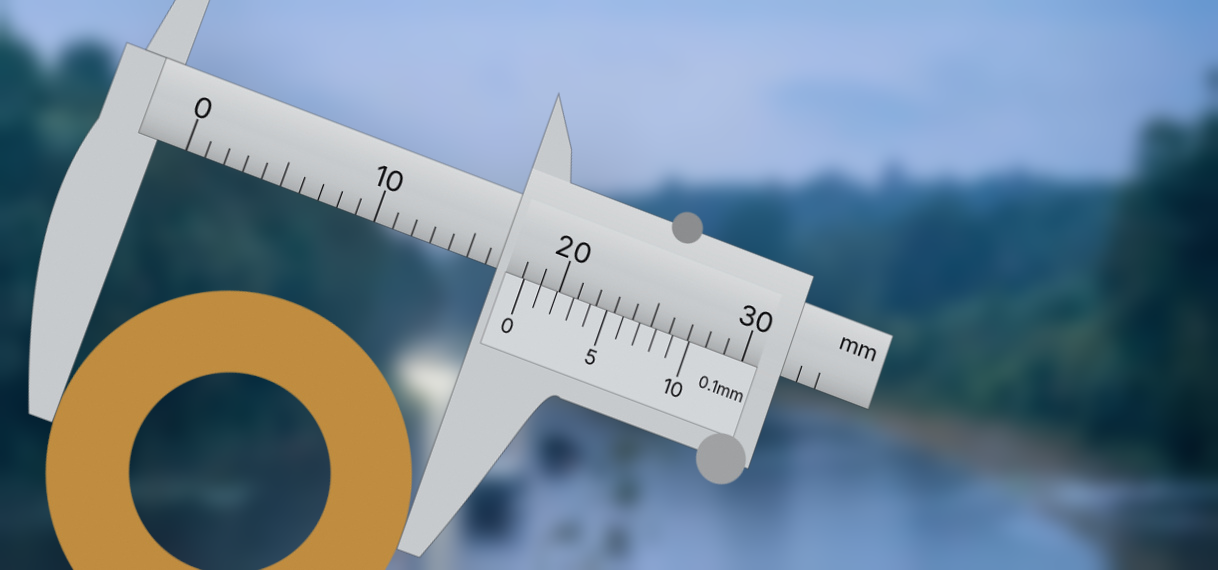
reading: 18.1; mm
